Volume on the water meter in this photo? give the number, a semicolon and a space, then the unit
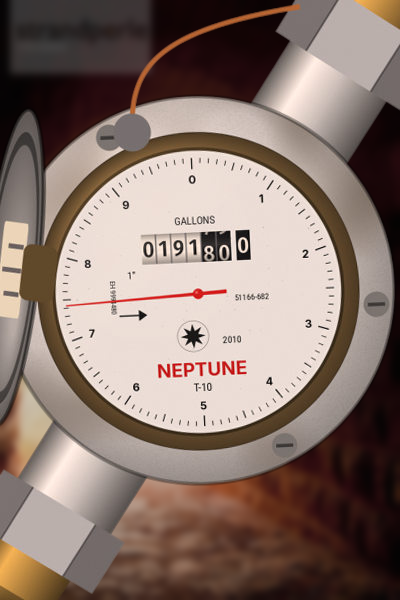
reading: 191797.4; gal
